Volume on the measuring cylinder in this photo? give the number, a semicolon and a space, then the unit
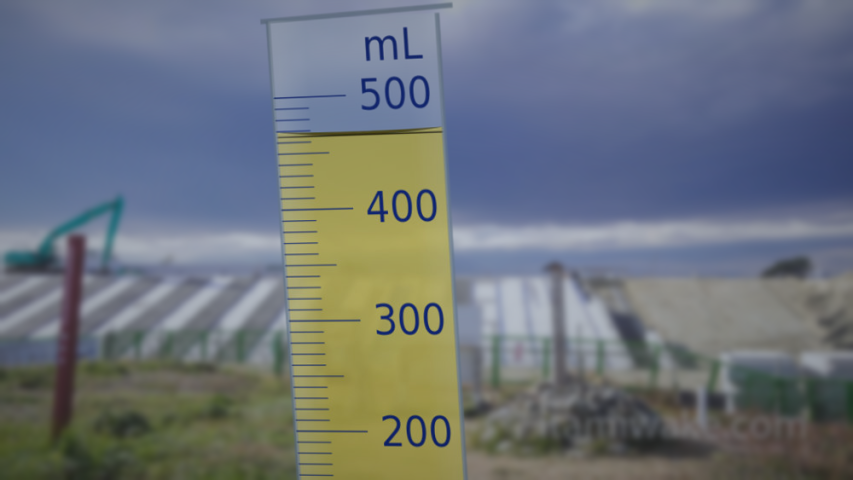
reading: 465; mL
